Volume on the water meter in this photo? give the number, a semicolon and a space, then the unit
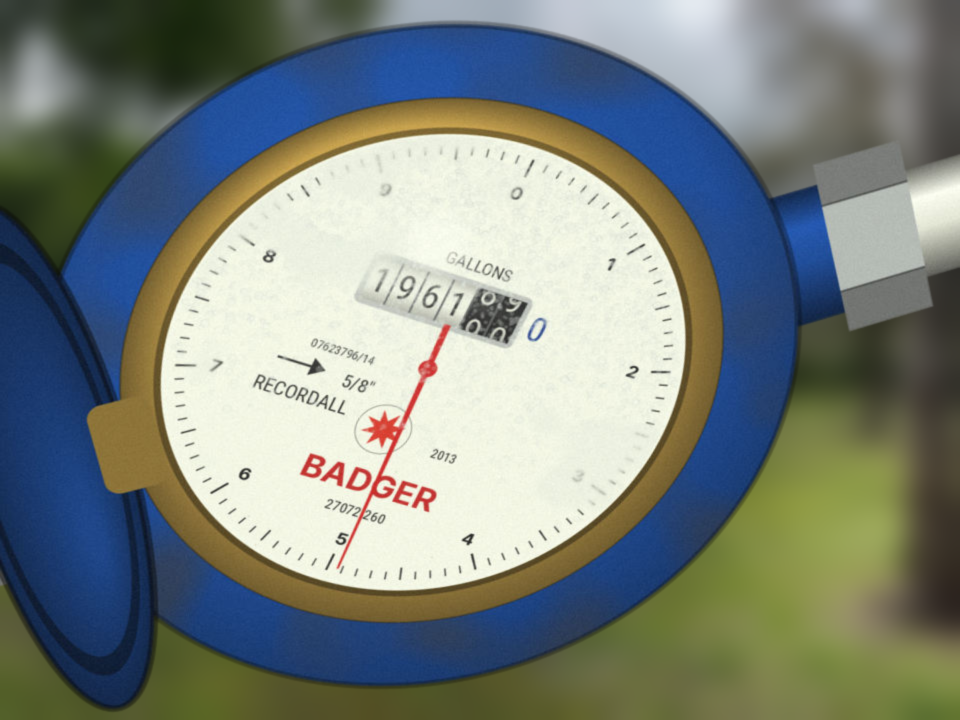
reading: 1961894.9; gal
